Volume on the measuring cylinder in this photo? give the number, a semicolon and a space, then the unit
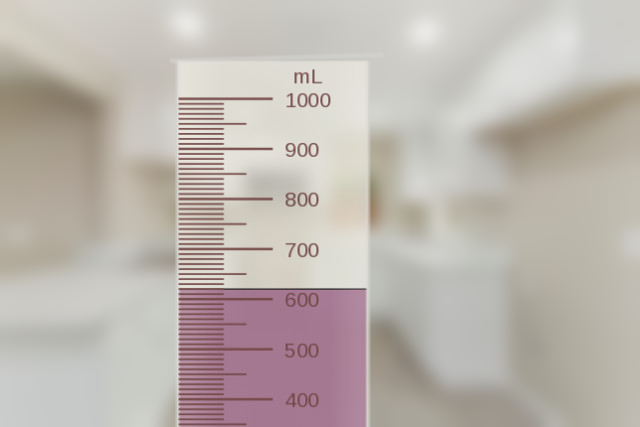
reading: 620; mL
